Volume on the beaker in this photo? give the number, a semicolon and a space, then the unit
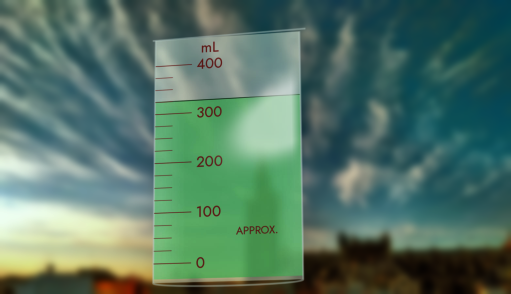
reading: 325; mL
